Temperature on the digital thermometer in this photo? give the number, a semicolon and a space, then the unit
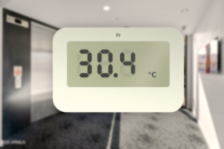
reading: 30.4; °C
